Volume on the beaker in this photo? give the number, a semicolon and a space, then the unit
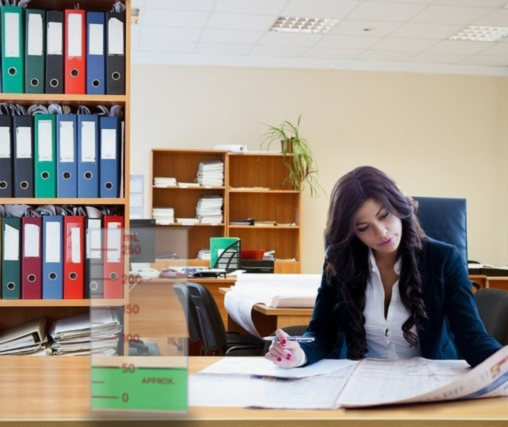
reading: 50; mL
